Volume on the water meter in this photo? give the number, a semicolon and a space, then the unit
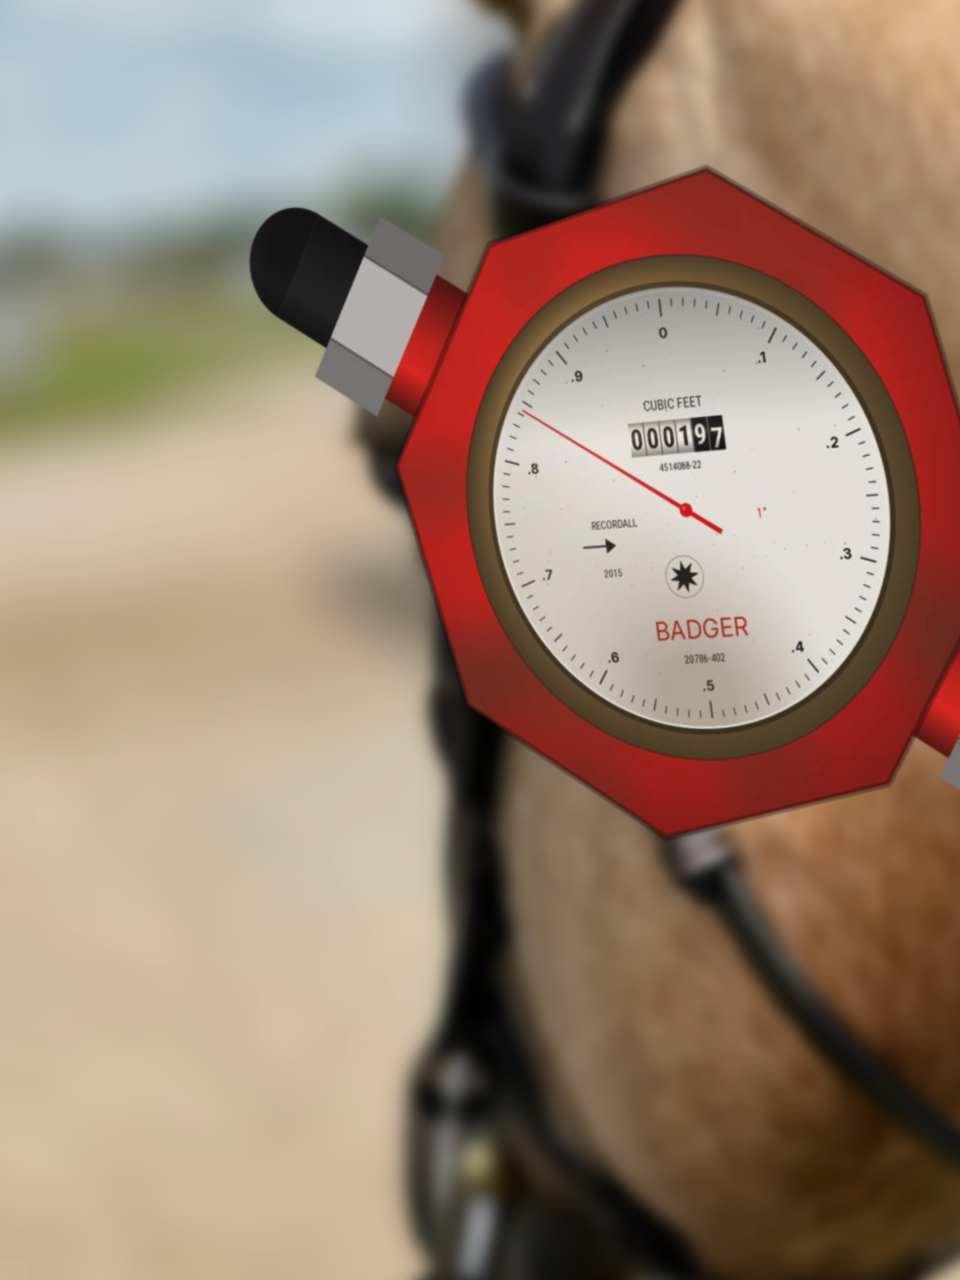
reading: 196.84; ft³
